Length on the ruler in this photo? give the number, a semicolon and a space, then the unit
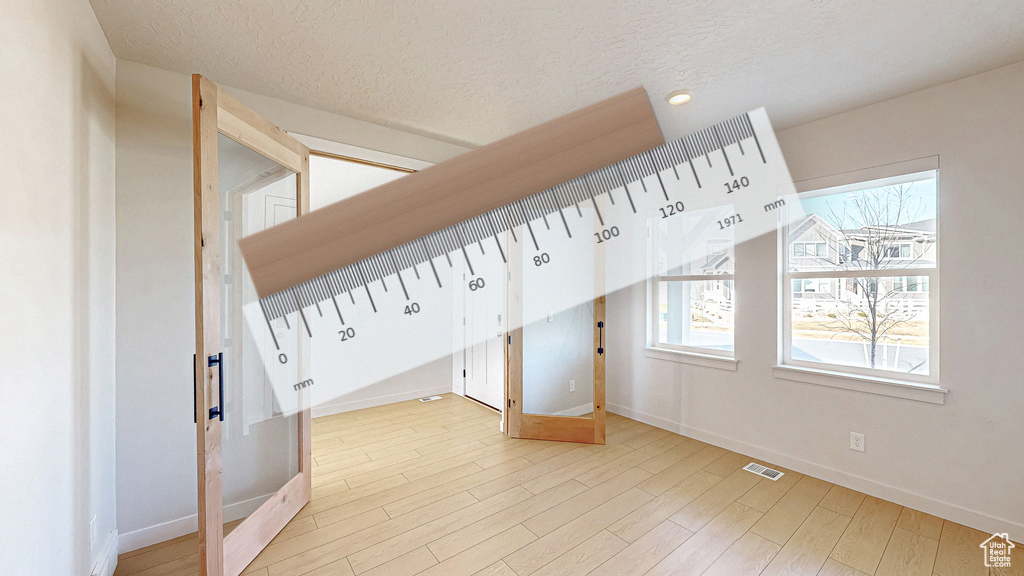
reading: 125; mm
